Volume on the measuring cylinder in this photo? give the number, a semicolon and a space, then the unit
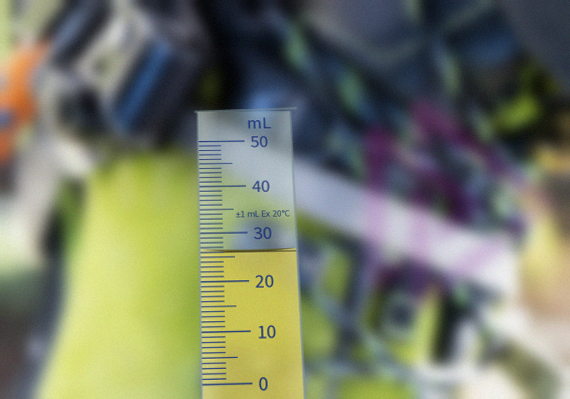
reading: 26; mL
